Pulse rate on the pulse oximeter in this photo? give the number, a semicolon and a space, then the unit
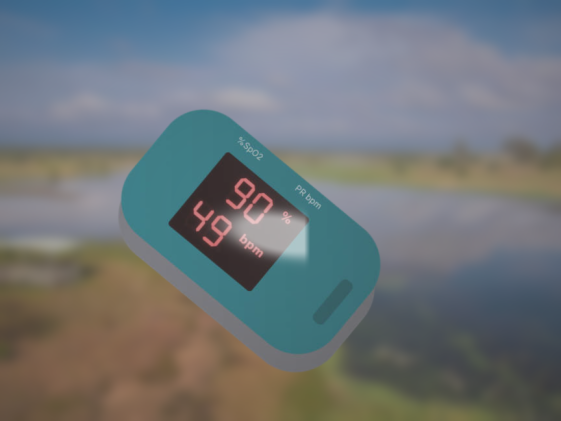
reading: 49; bpm
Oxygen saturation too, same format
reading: 90; %
